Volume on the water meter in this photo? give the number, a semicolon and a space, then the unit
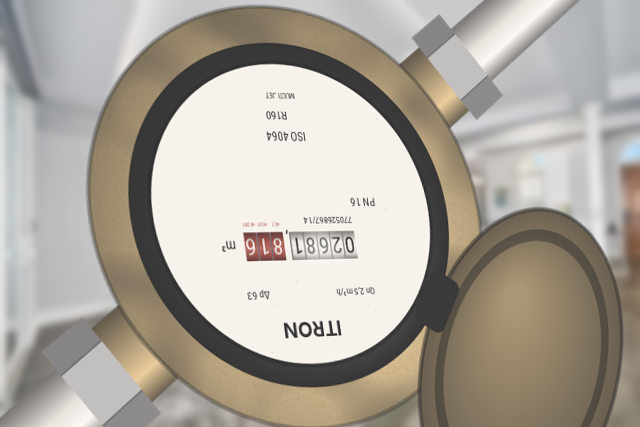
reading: 2681.816; m³
